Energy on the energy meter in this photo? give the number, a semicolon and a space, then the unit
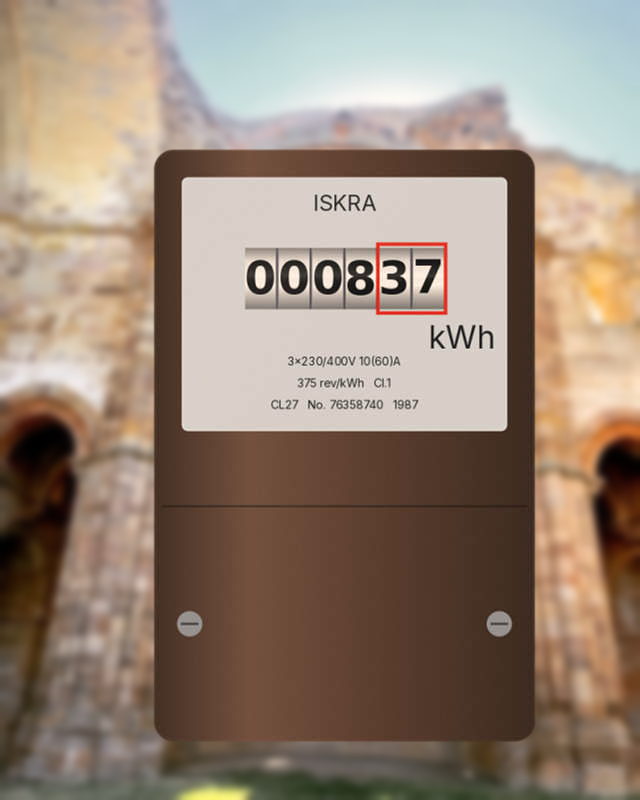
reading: 8.37; kWh
